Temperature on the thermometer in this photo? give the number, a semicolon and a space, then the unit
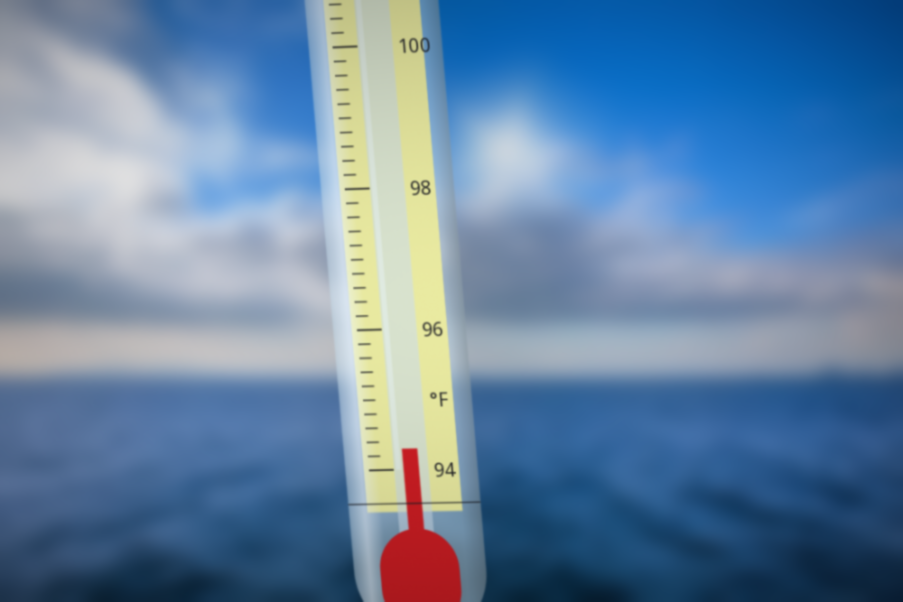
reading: 94.3; °F
